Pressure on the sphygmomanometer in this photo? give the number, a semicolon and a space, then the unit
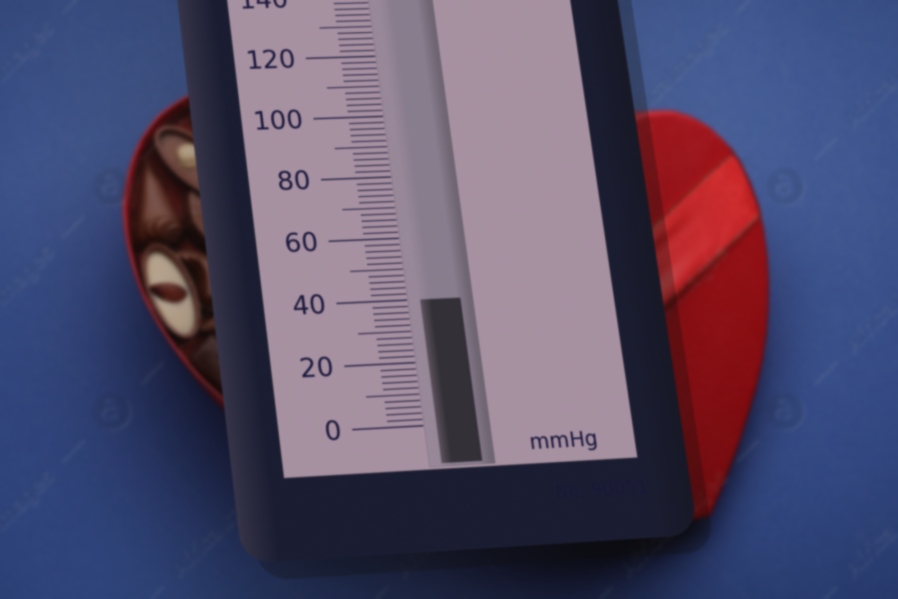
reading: 40; mmHg
